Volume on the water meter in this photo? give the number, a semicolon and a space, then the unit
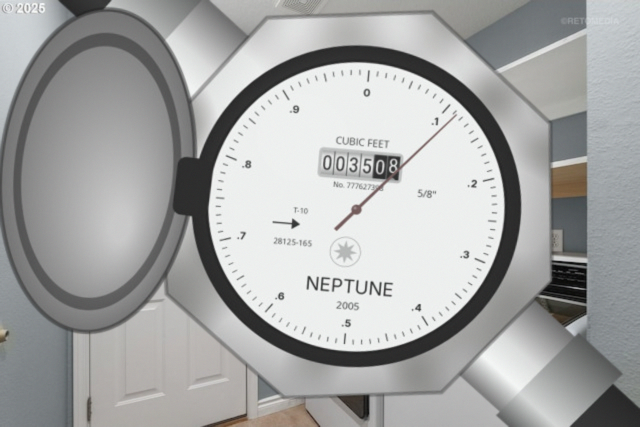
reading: 3508.11; ft³
